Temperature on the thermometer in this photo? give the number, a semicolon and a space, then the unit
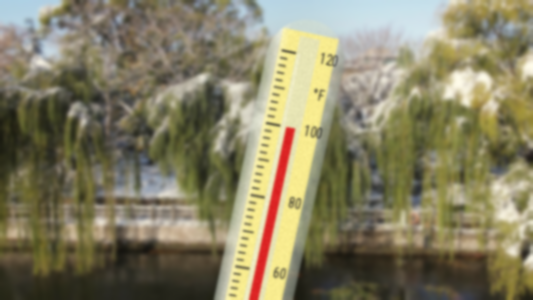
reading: 100; °F
